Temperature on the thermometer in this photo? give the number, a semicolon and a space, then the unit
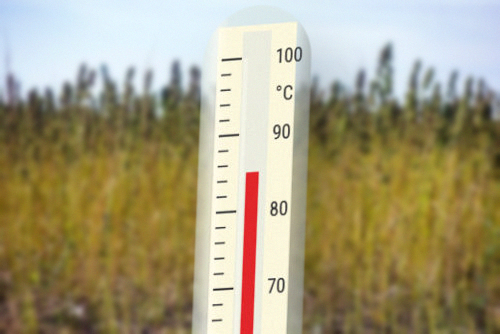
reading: 85; °C
